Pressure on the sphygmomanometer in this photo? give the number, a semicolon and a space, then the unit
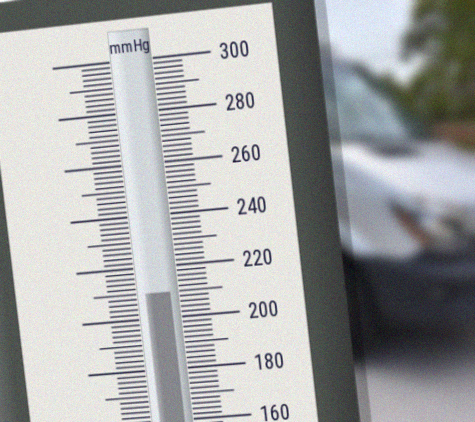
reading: 210; mmHg
